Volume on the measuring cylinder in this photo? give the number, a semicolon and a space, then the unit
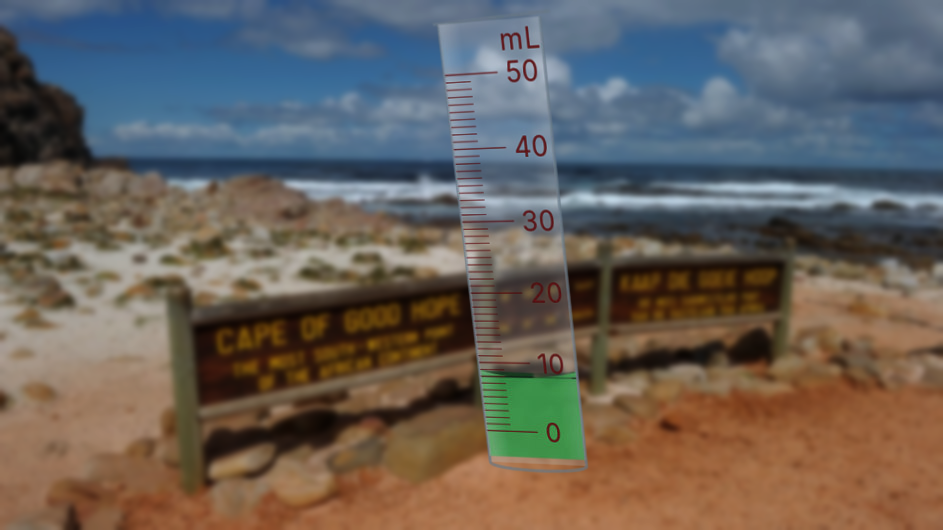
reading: 8; mL
